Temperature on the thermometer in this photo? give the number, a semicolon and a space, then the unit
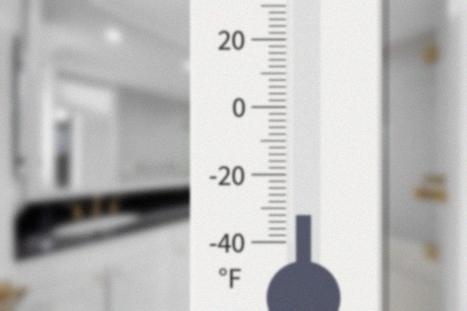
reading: -32; °F
